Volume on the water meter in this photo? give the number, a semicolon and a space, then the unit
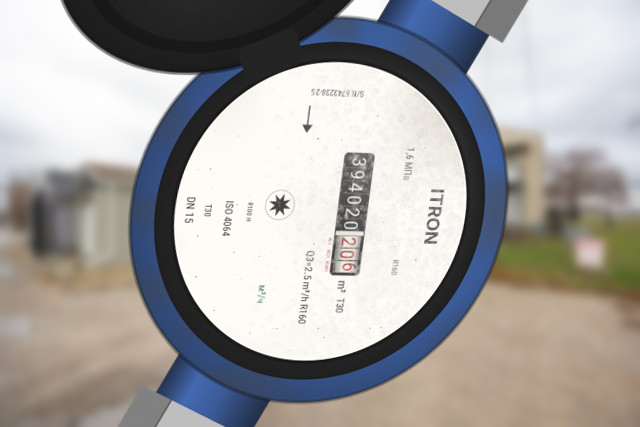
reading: 394020.206; m³
